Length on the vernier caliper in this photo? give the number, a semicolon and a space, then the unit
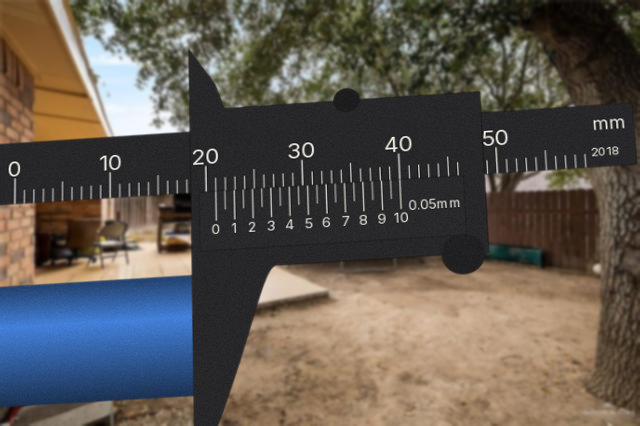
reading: 21.0; mm
